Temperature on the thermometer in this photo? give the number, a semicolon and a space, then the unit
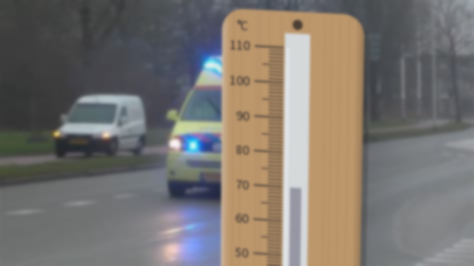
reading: 70; °C
